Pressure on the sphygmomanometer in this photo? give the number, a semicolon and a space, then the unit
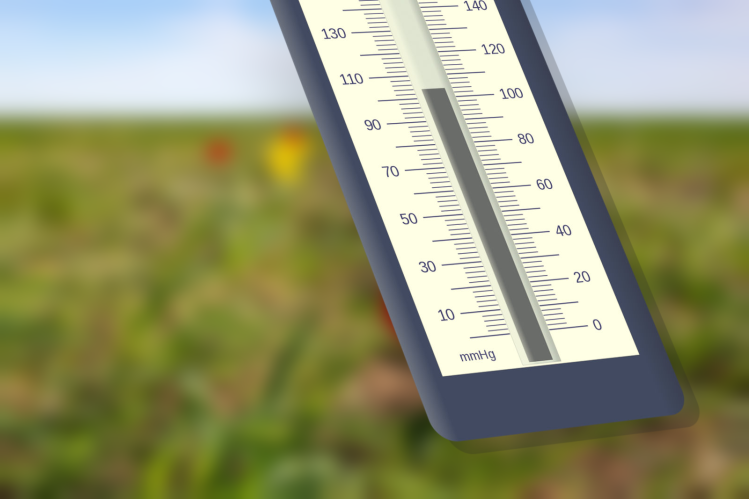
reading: 104; mmHg
